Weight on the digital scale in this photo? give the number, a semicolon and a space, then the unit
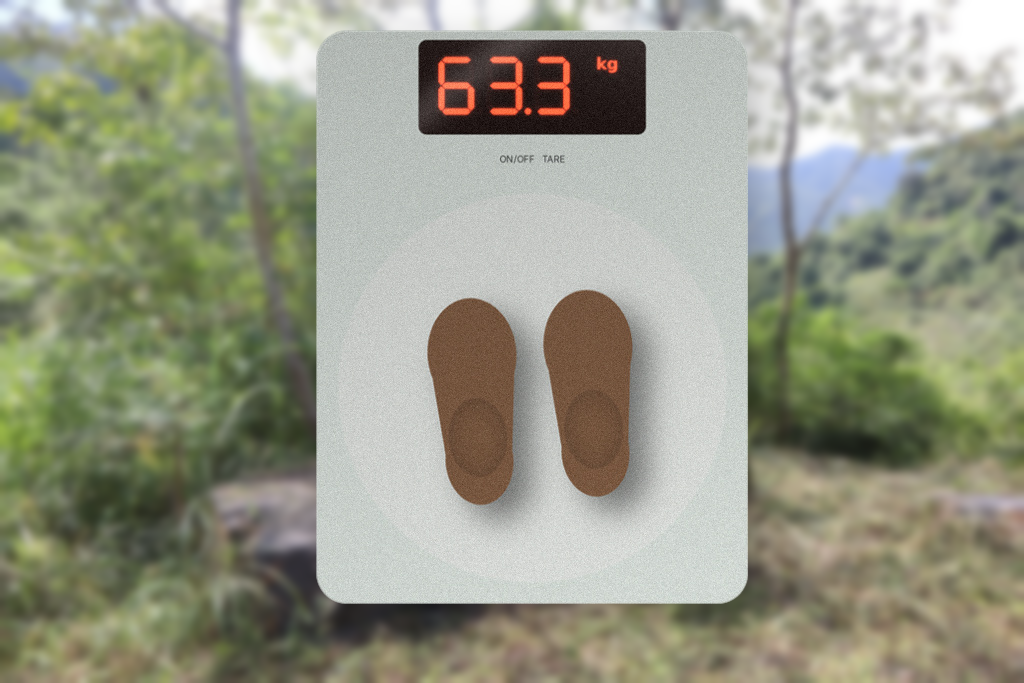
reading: 63.3; kg
